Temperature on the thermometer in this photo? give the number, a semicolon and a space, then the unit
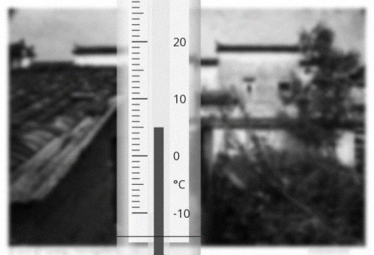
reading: 5; °C
